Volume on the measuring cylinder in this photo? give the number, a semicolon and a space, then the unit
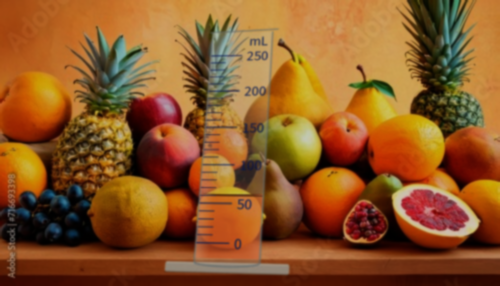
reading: 60; mL
